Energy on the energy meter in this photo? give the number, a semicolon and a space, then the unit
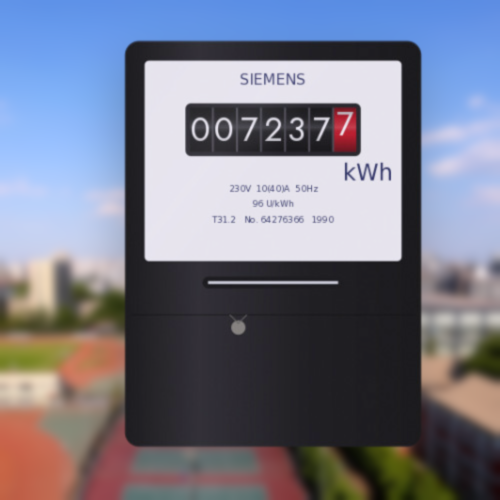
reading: 7237.7; kWh
